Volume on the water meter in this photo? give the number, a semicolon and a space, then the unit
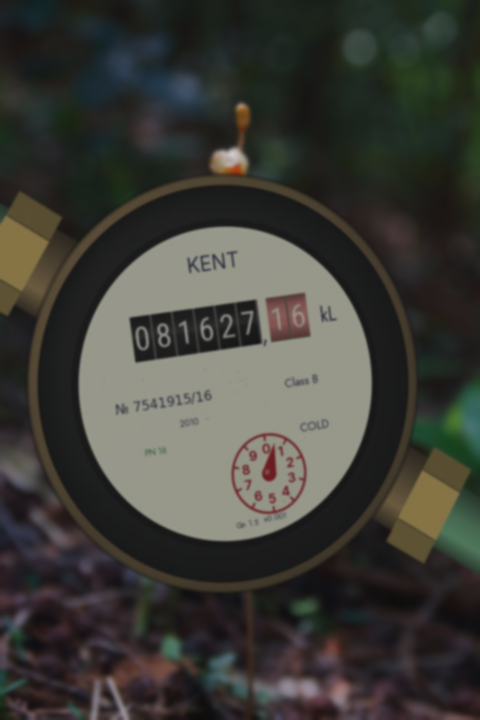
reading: 81627.160; kL
